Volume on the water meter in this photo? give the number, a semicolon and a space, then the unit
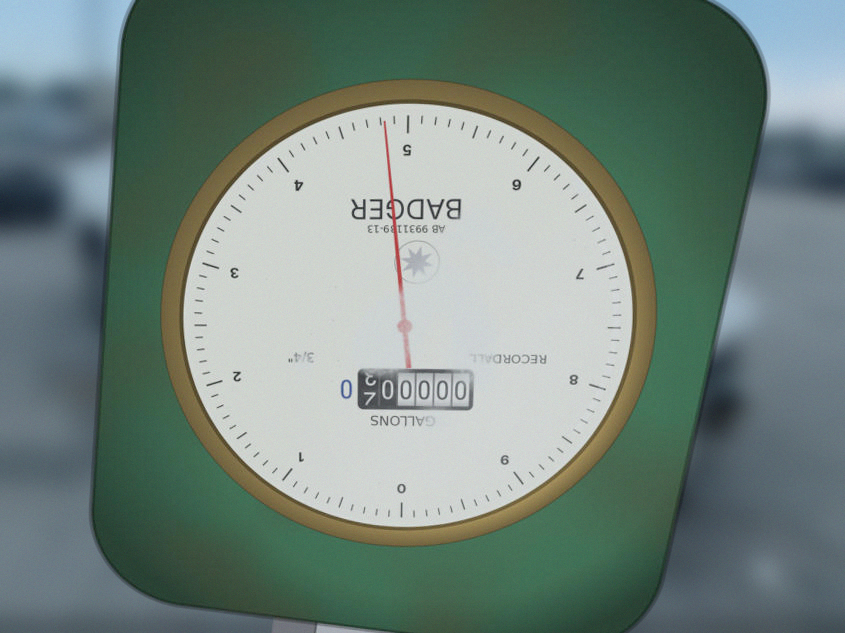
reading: 24.8; gal
